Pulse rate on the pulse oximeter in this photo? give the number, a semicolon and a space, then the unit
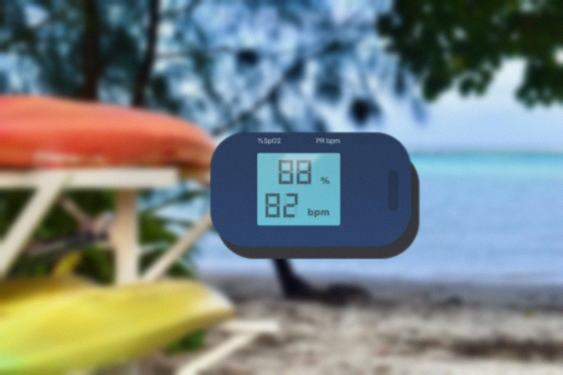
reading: 82; bpm
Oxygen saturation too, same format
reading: 88; %
